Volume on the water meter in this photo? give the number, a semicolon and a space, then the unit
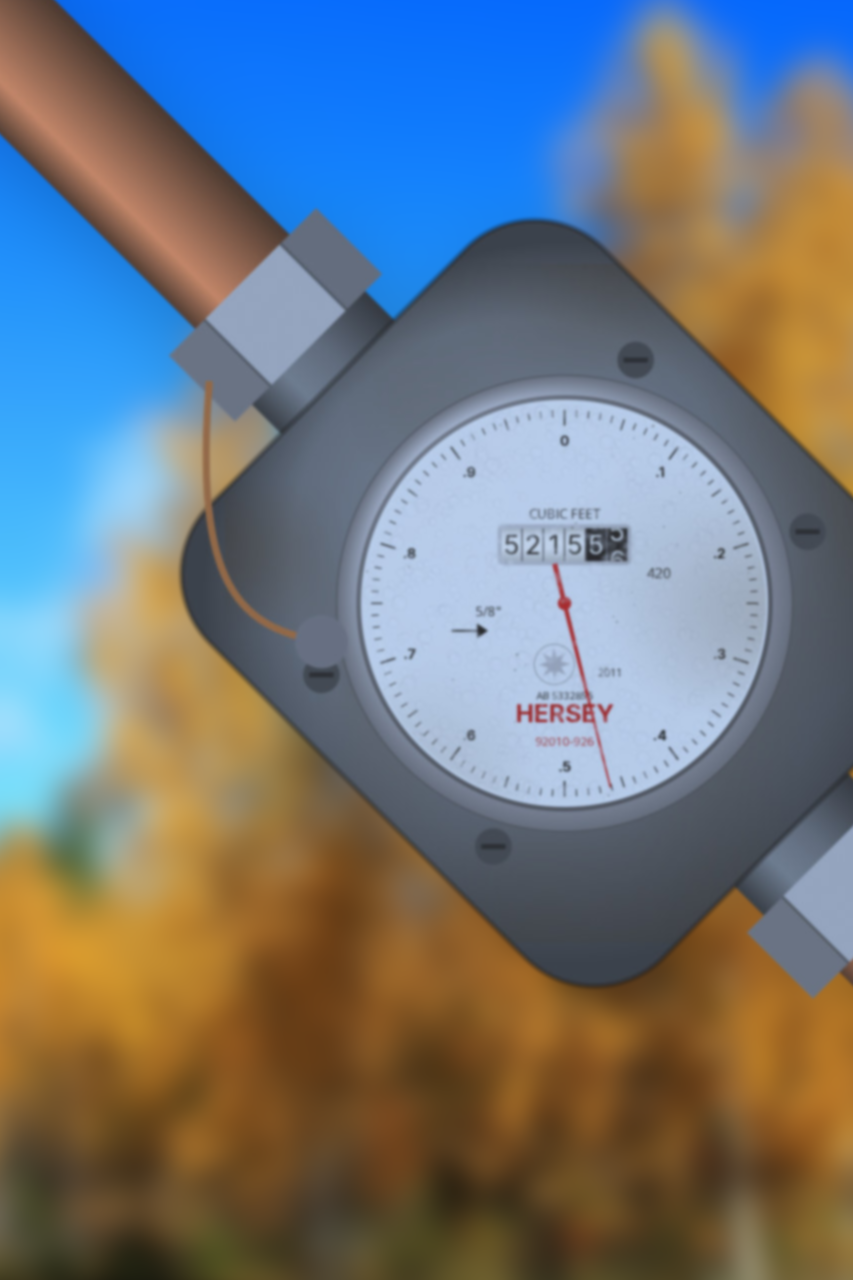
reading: 521555.46; ft³
